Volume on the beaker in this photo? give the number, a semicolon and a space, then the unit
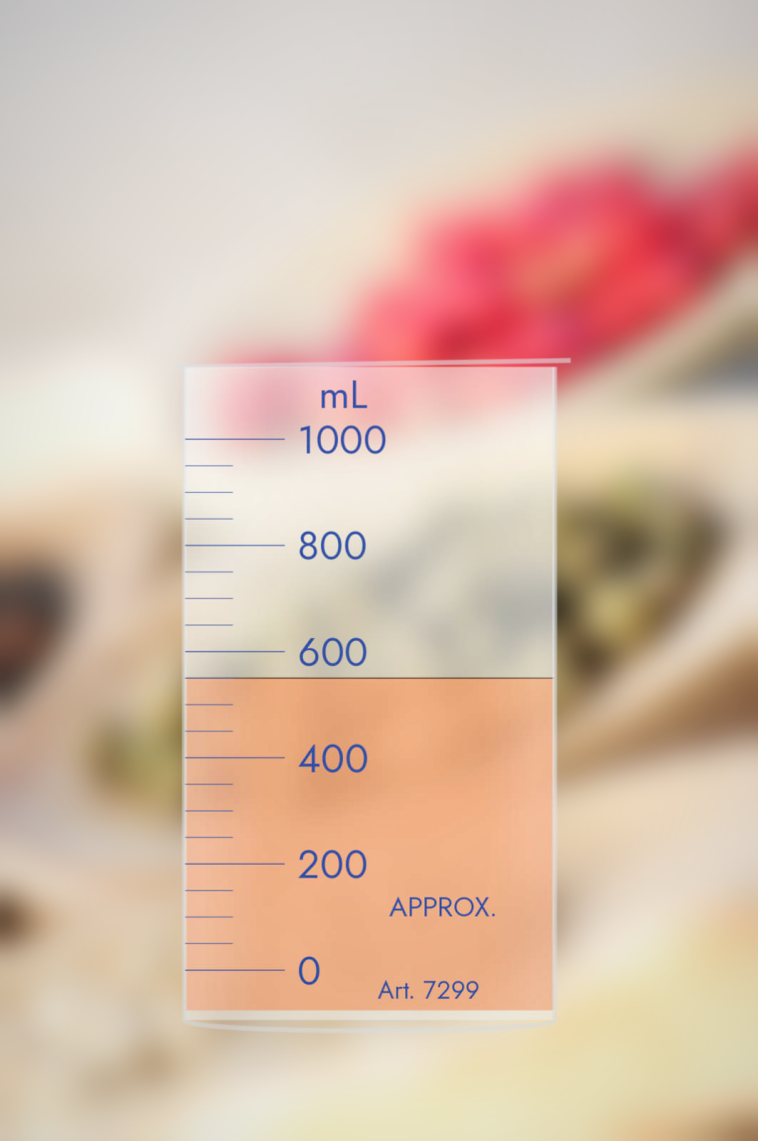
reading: 550; mL
